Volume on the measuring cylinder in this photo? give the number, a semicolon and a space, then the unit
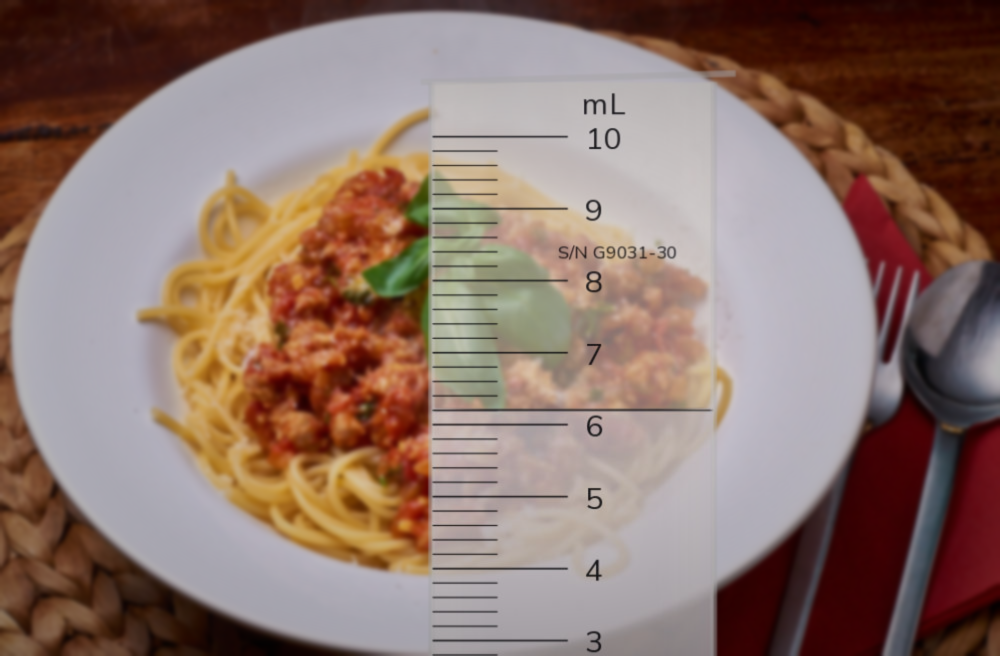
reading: 6.2; mL
